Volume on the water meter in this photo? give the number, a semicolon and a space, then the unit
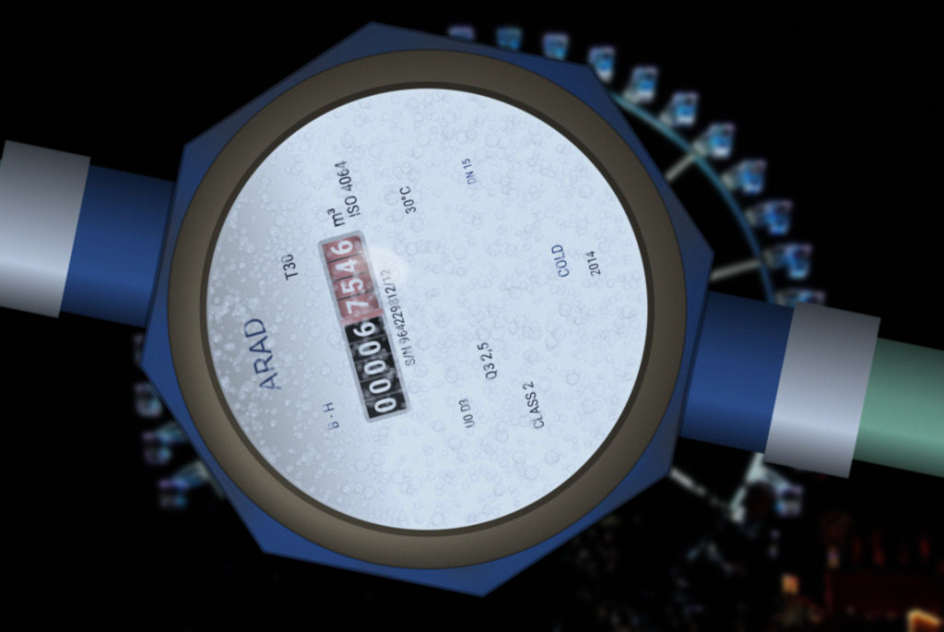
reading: 6.7546; m³
